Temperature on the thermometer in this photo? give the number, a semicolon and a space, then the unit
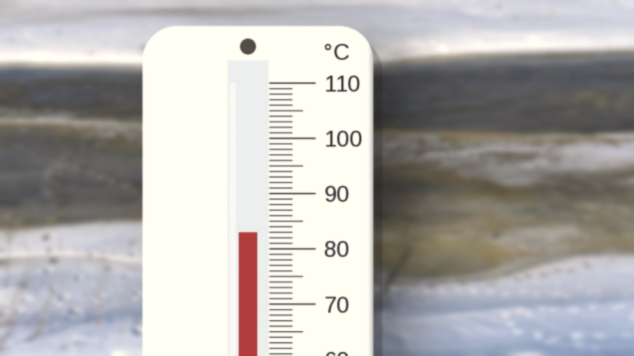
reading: 83; °C
